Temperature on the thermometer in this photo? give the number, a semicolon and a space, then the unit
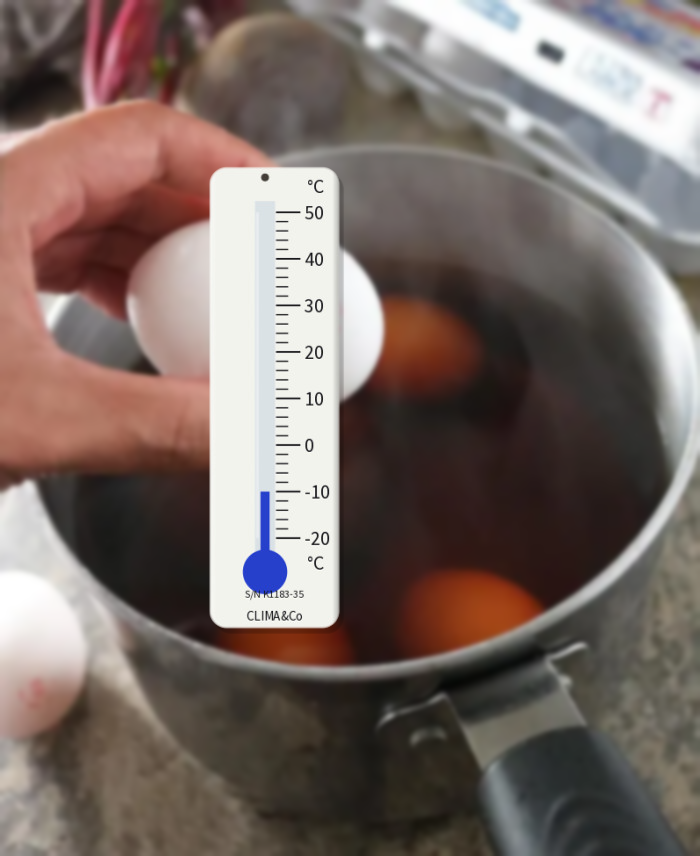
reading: -10; °C
